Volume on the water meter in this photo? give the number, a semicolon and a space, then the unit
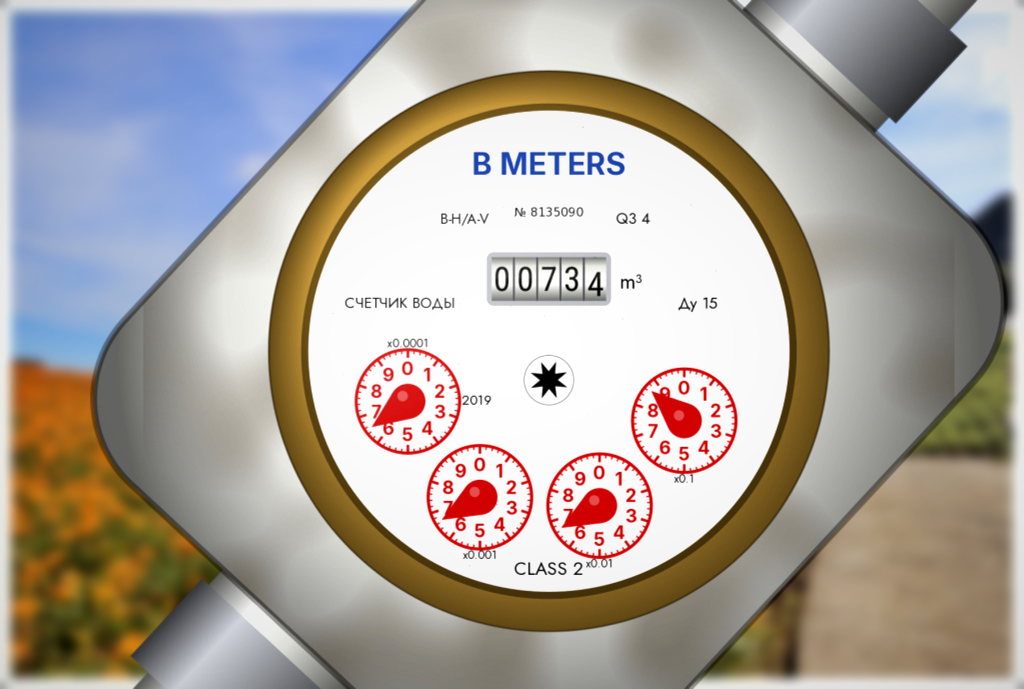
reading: 733.8666; m³
